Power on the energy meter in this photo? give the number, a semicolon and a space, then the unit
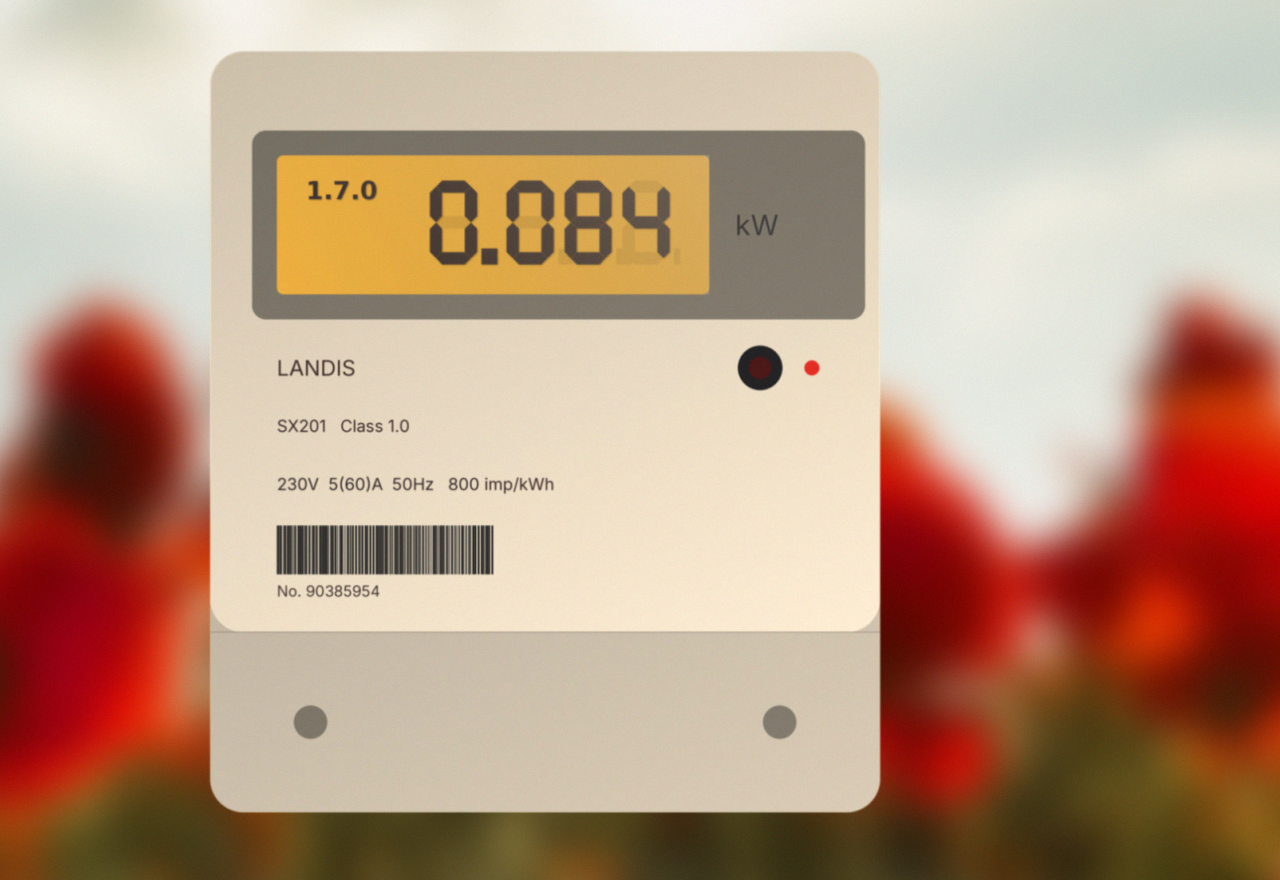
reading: 0.084; kW
